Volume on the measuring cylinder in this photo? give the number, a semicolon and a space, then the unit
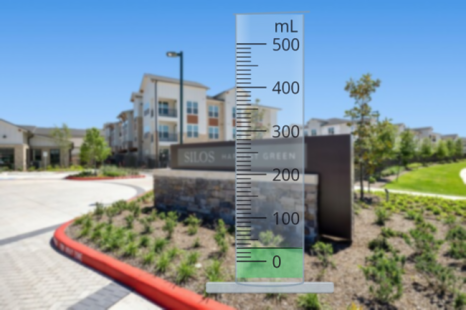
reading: 30; mL
